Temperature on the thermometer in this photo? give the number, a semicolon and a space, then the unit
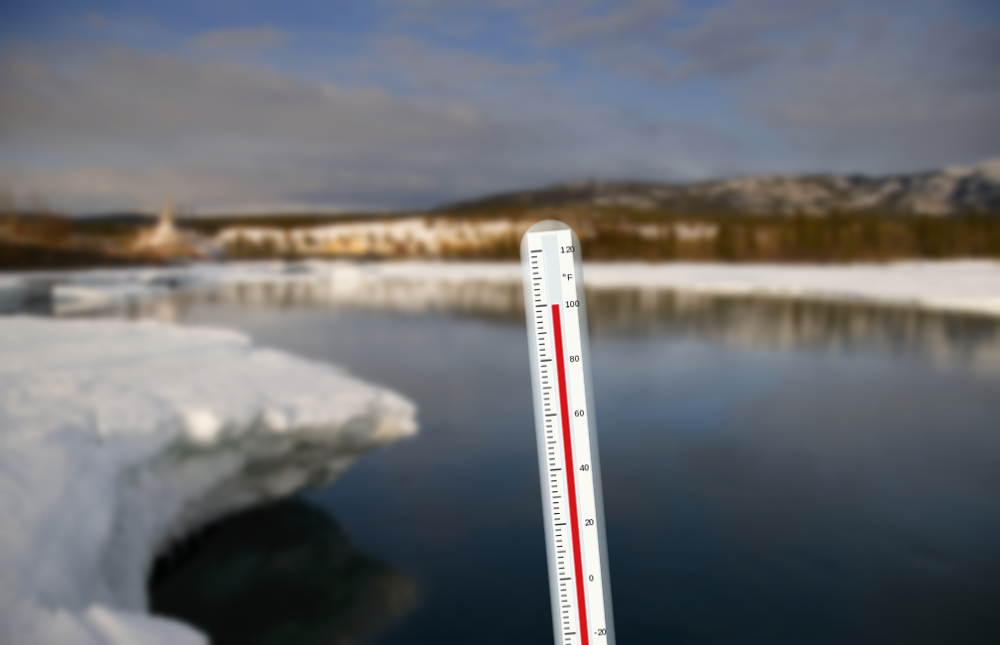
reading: 100; °F
